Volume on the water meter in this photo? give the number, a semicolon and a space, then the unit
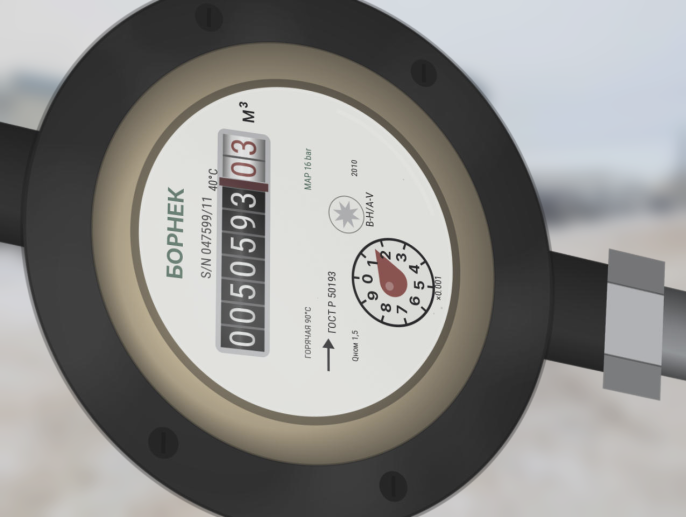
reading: 50593.031; m³
